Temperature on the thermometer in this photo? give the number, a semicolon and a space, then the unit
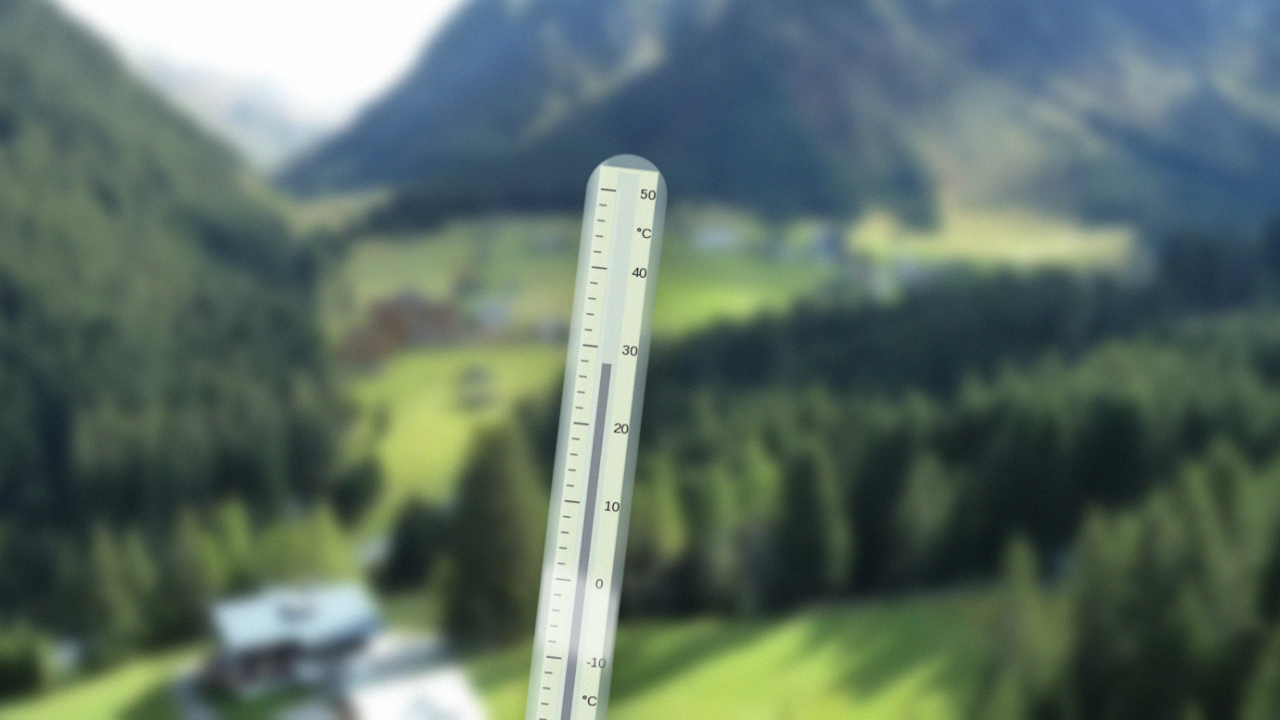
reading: 28; °C
